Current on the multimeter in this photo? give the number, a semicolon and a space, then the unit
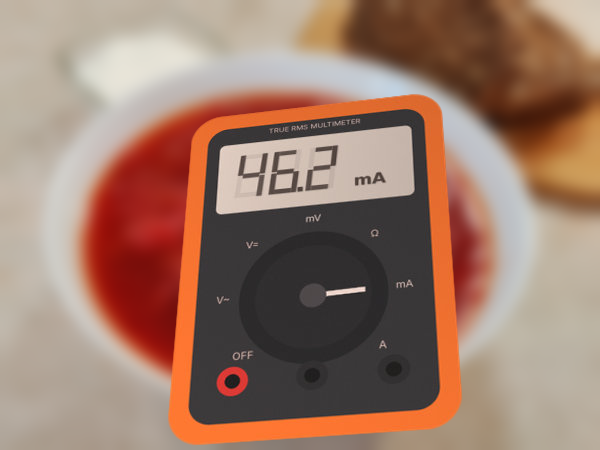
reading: 46.2; mA
